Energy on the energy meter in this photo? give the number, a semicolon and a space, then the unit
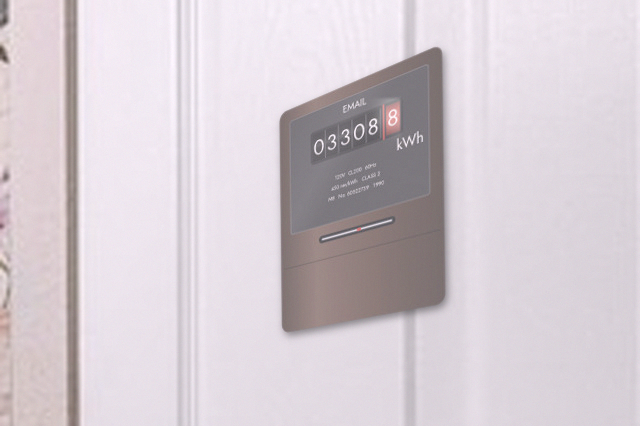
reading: 3308.8; kWh
